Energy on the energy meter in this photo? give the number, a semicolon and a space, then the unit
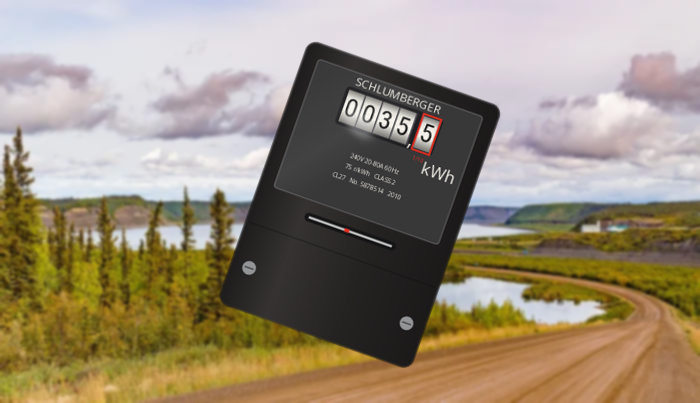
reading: 35.5; kWh
